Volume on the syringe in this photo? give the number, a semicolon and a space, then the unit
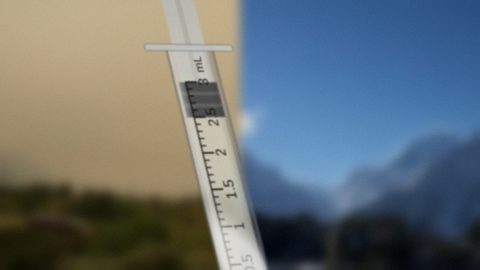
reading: 2.5; mL
